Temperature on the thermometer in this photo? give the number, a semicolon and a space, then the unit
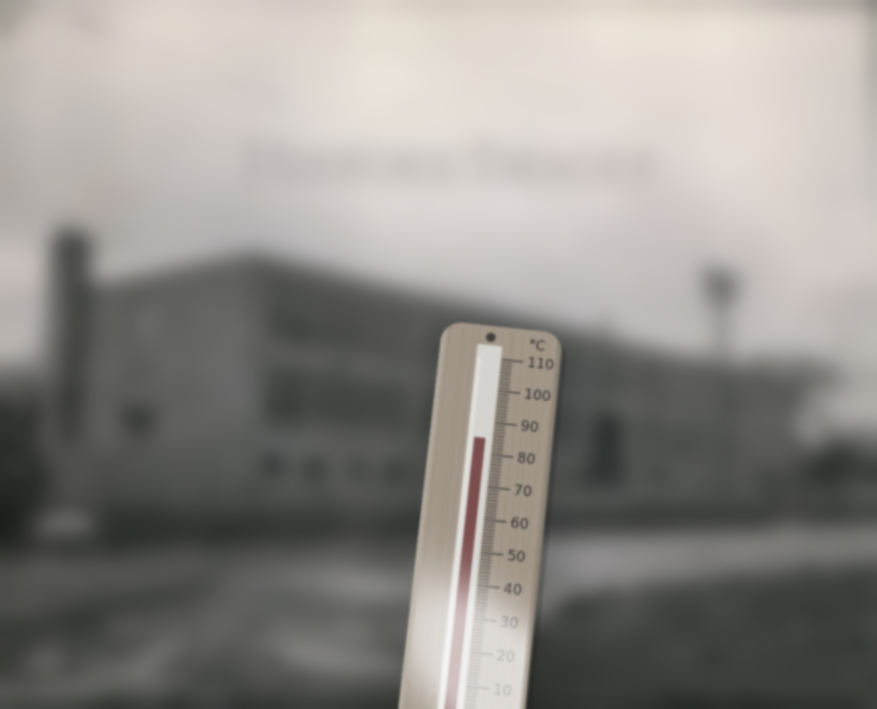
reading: 85; °C
